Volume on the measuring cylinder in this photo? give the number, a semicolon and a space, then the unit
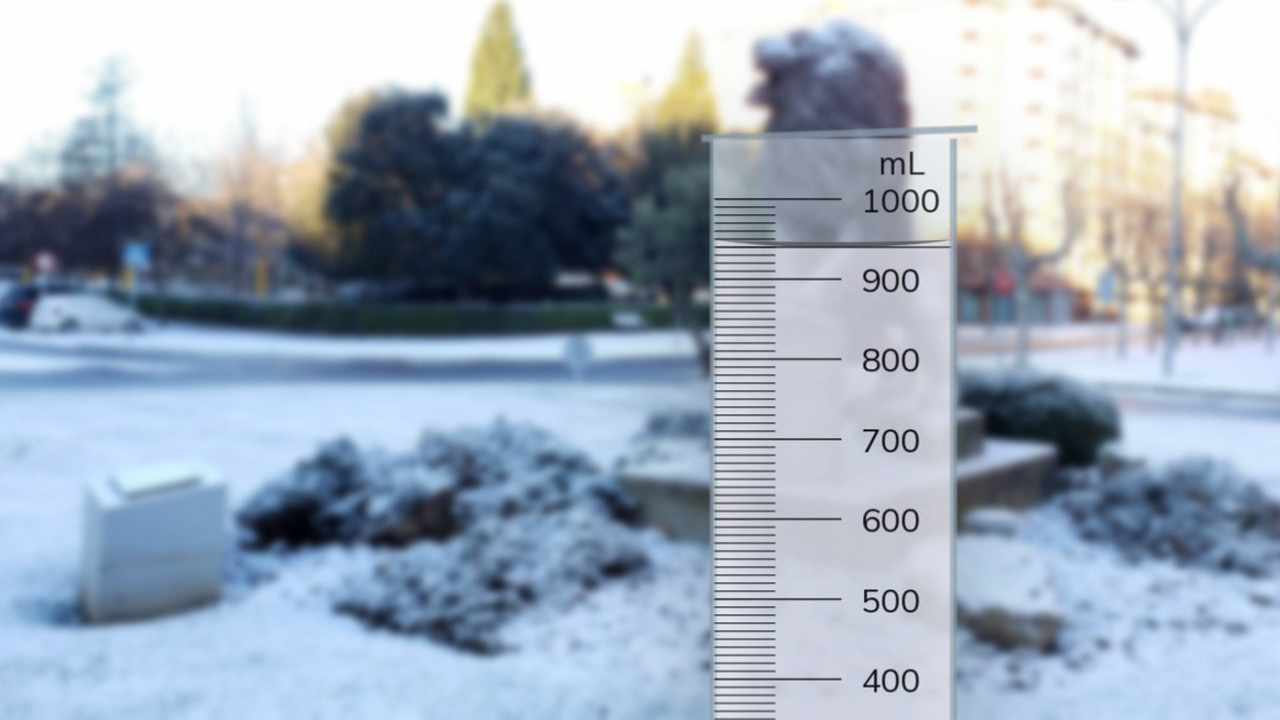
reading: 940; mL
